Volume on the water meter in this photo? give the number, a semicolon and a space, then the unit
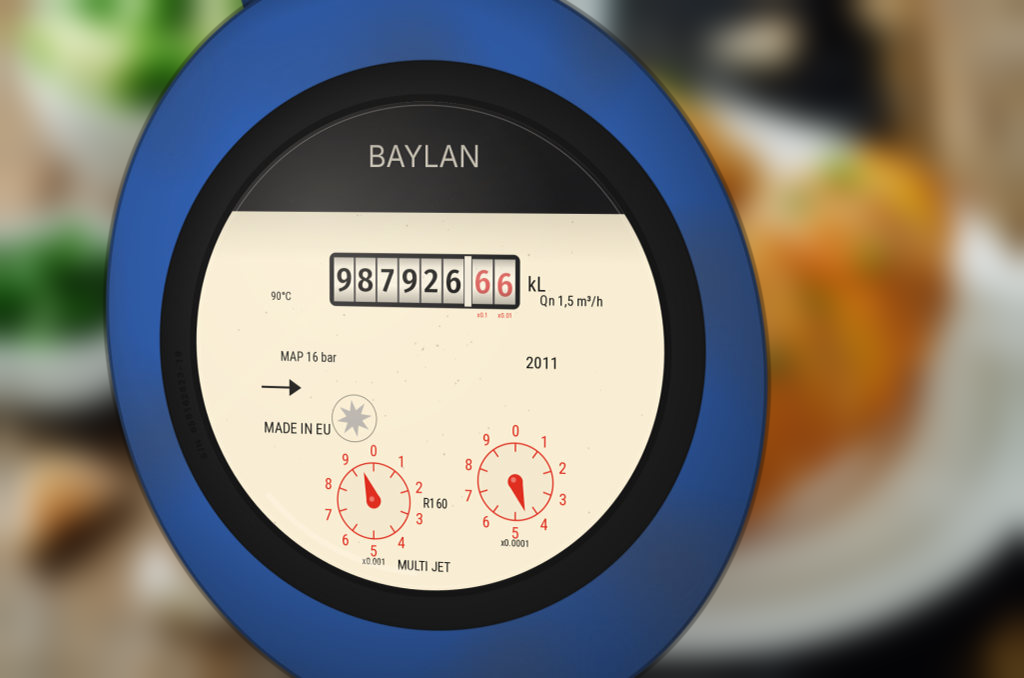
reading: 987926.6594; kL
